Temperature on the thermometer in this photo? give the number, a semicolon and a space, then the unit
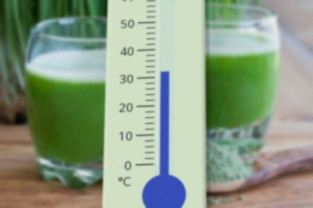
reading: 32; °C
